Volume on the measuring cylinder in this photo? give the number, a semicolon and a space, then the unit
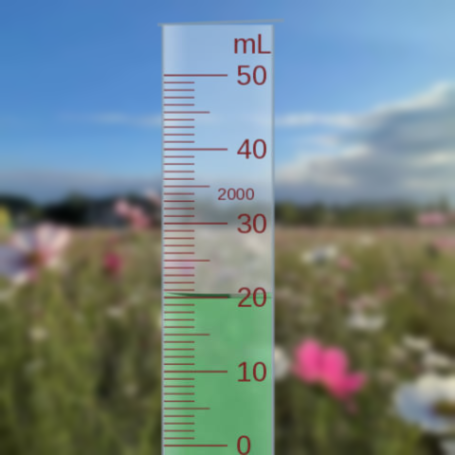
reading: 20; mL
